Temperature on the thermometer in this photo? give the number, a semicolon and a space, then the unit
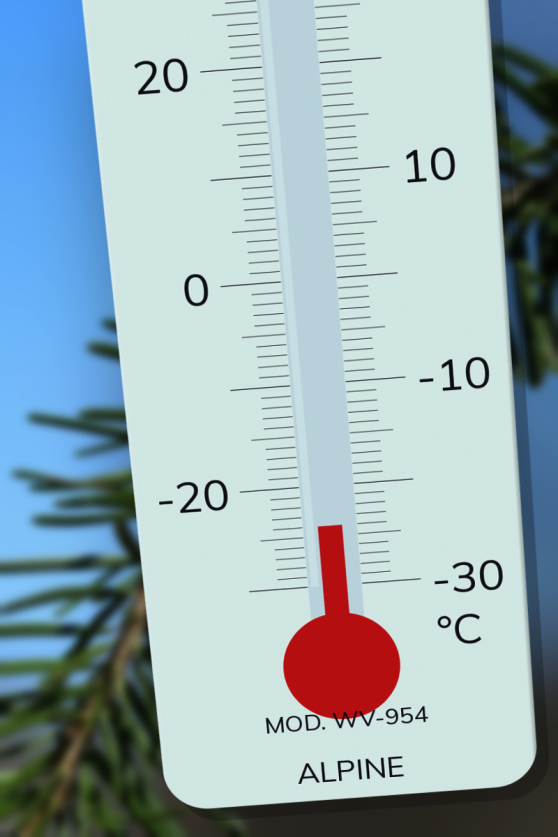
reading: -24; °C
